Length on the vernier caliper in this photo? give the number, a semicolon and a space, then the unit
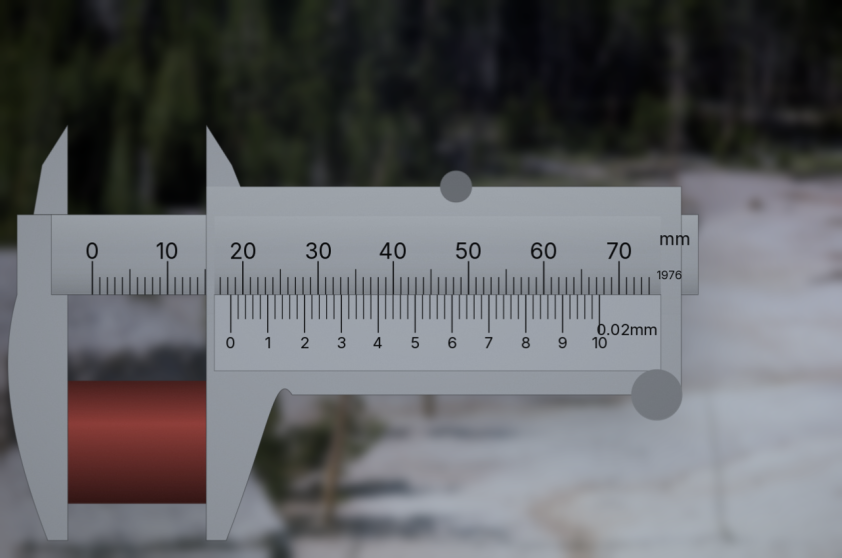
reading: 18.4; mm
